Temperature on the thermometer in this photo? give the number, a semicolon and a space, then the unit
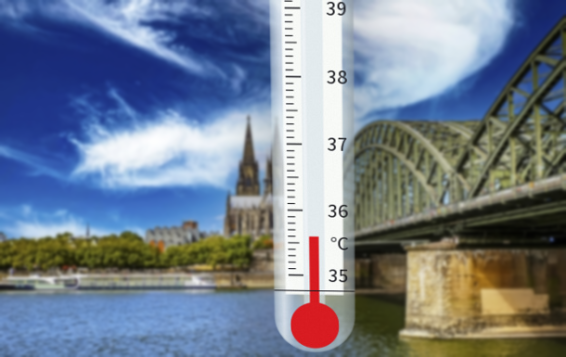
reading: 35.6; °C
